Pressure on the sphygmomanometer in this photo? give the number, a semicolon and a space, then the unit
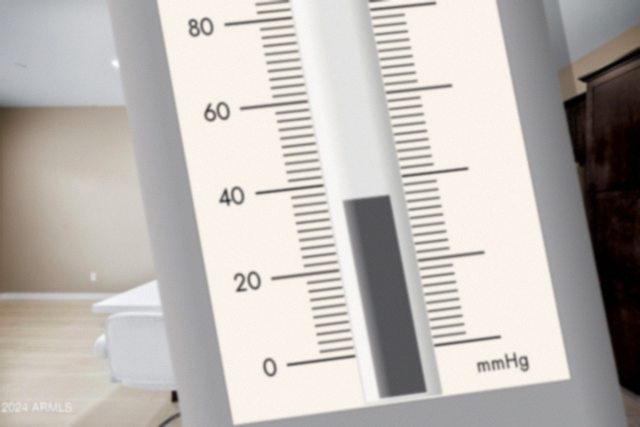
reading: 36; mmHg
